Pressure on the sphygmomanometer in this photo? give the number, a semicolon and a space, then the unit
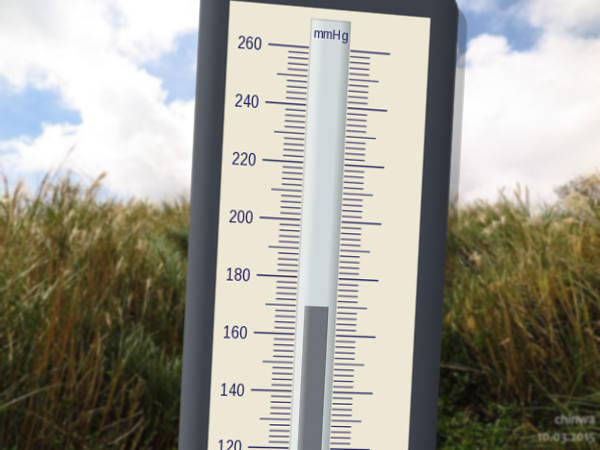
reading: 170; mmHg
